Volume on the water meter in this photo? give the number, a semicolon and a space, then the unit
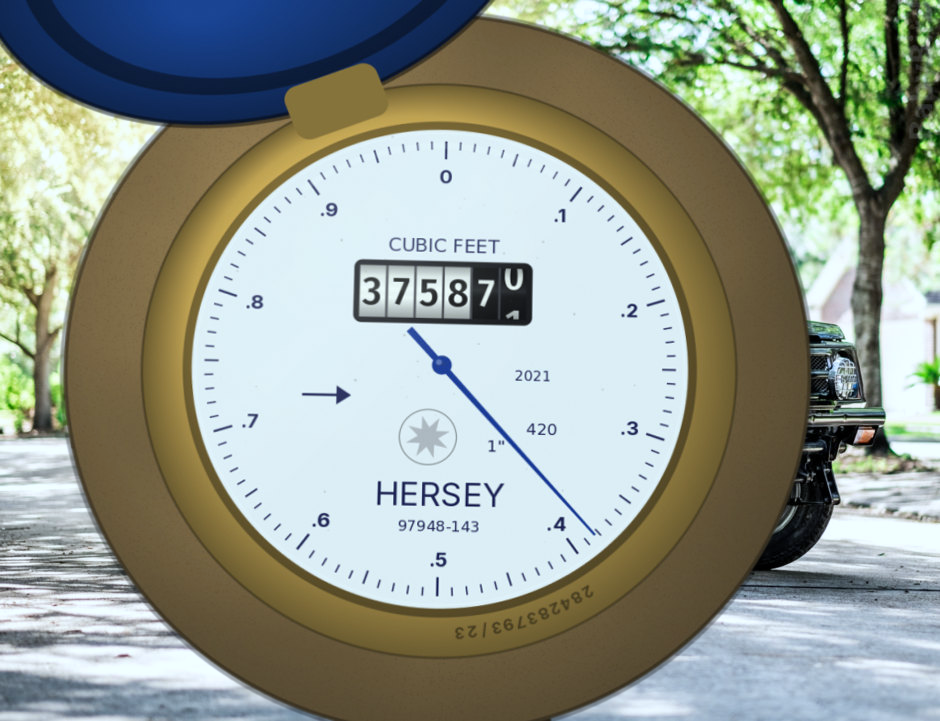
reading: 375870.38; ft³
